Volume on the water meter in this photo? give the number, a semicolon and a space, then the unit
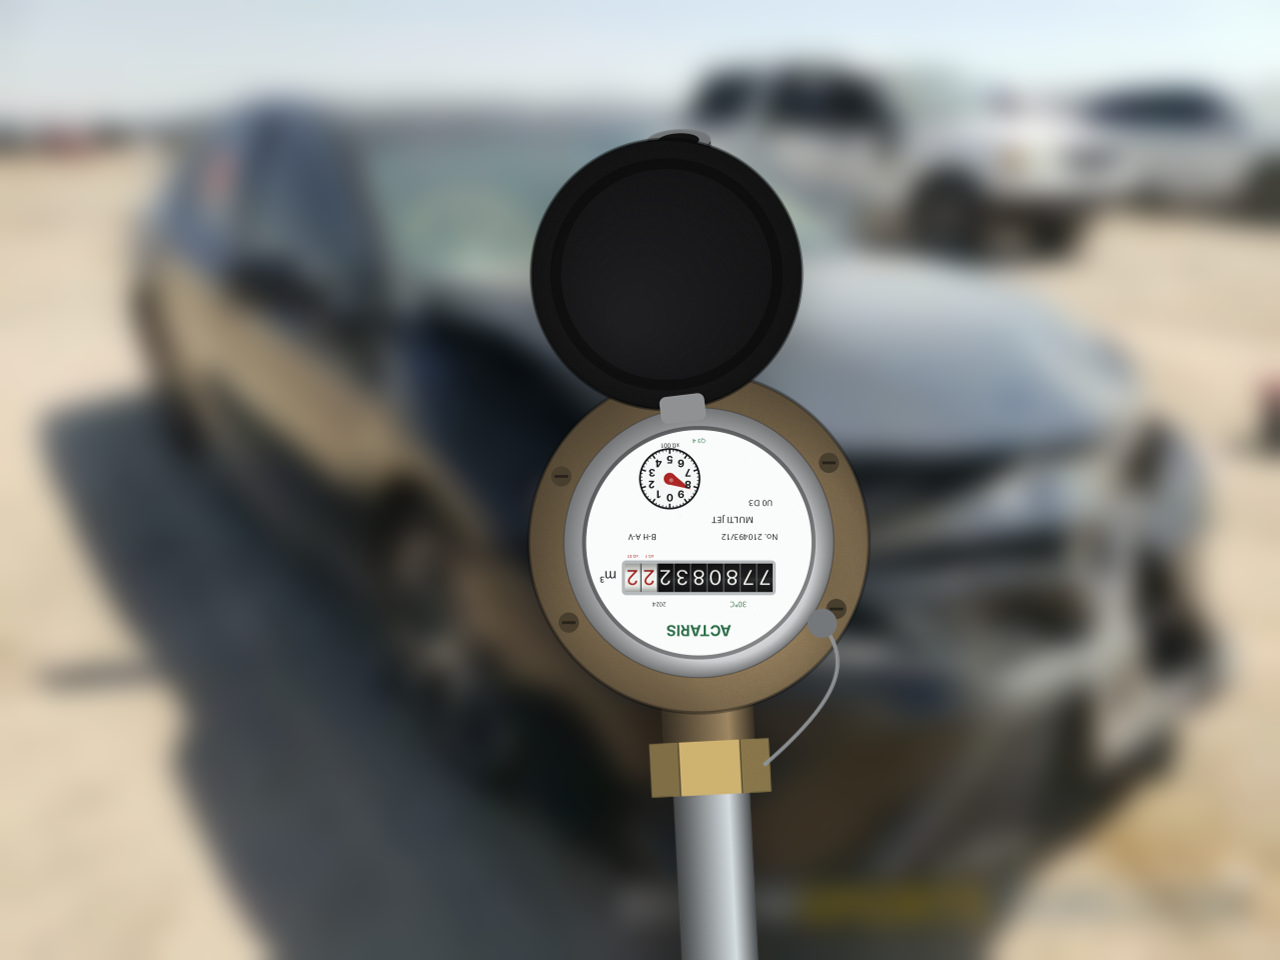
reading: 7780832.228; m³
